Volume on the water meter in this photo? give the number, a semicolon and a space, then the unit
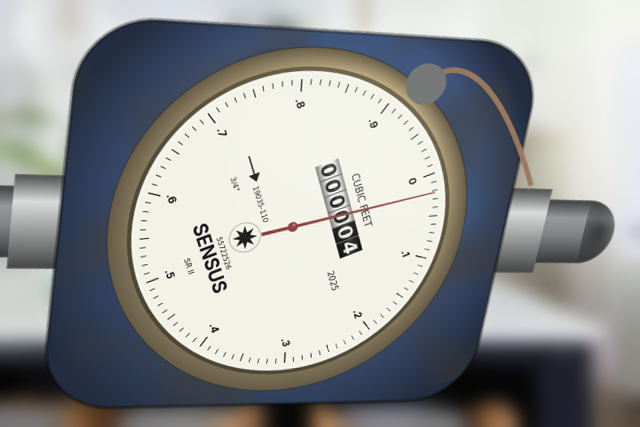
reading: 4.02; ft³
